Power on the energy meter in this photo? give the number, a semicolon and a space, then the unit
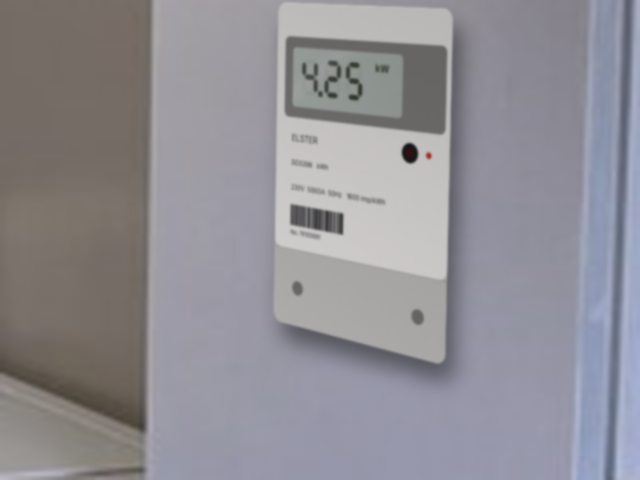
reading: 4.25; kW
